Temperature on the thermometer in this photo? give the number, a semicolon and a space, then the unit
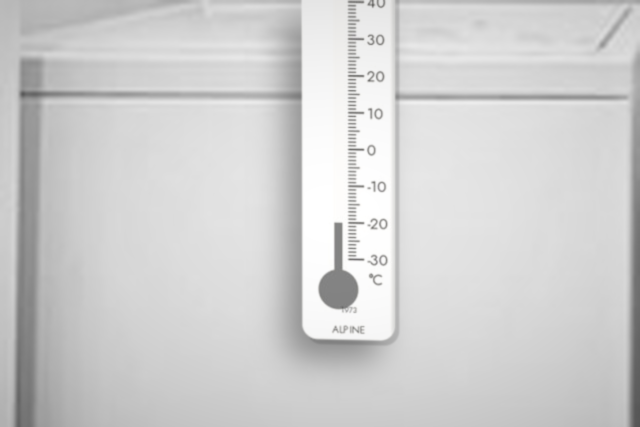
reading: -20; °C
